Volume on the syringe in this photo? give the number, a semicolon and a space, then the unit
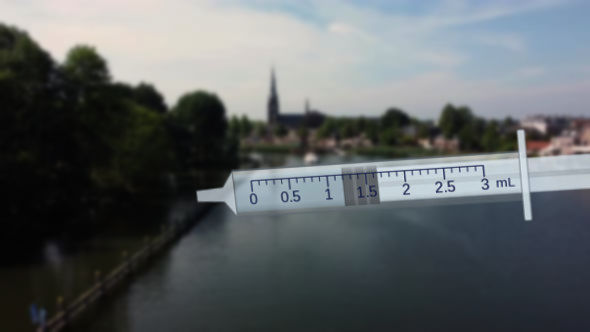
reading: 1.2; mL
